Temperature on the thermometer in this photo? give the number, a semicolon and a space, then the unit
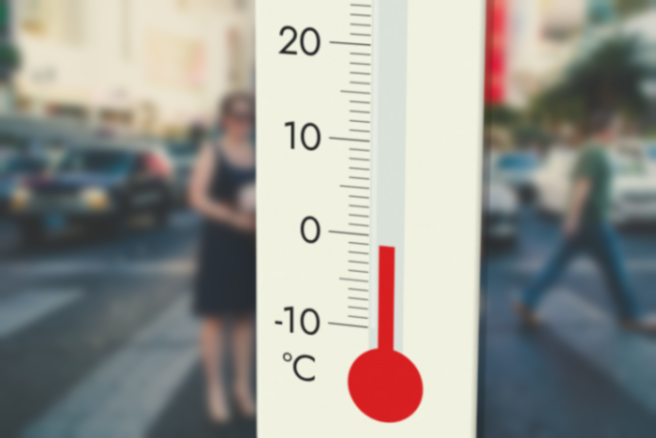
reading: -1; °C
